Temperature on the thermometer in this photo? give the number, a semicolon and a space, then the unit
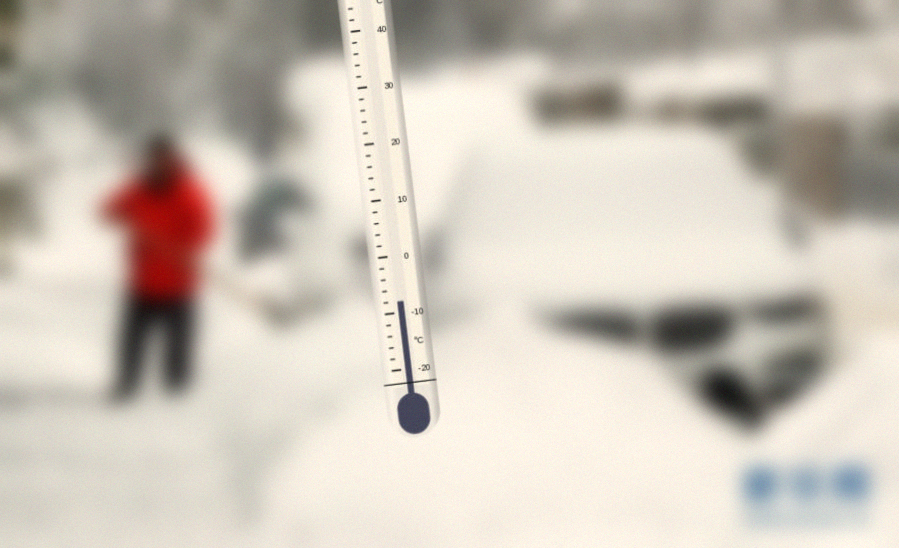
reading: -8; °C
